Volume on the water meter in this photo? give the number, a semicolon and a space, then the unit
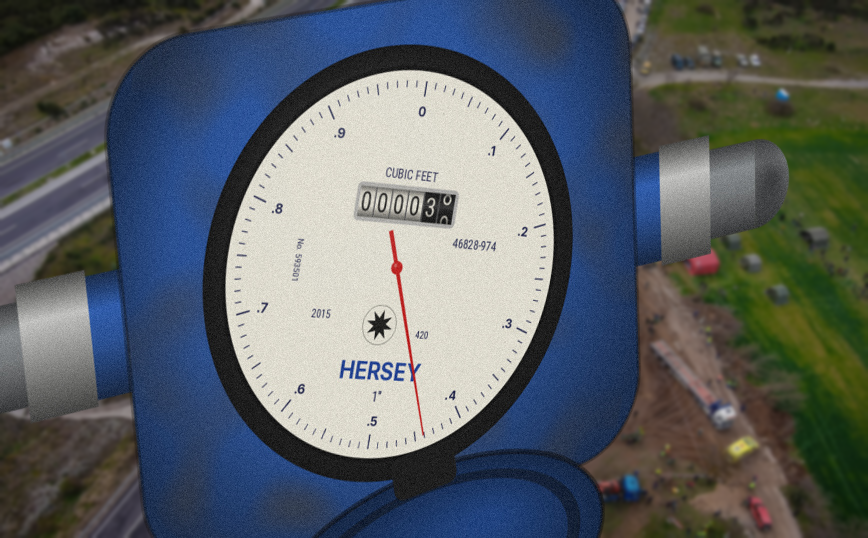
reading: 38.44; ft³
